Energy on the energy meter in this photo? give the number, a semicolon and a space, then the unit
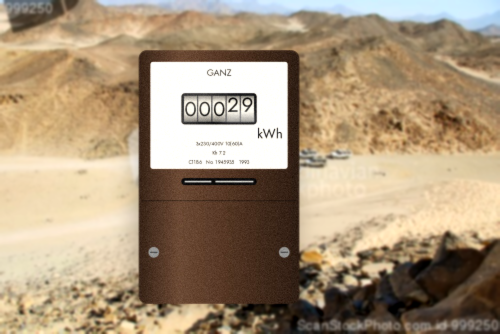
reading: 29; kWh
